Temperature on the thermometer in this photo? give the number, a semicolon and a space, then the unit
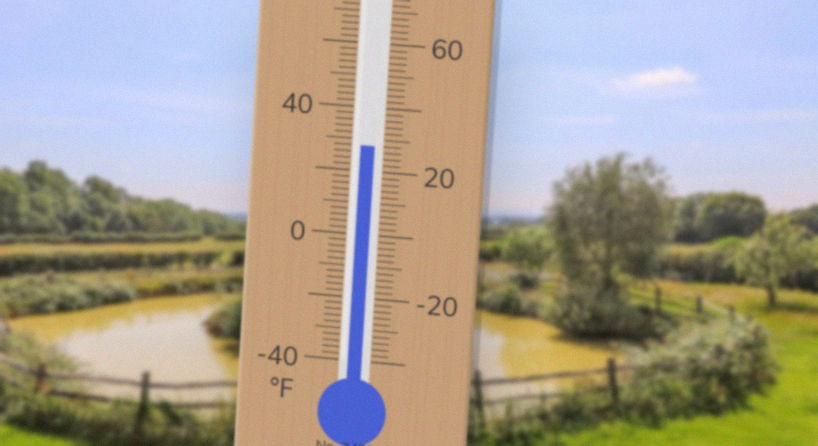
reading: 28; °F
